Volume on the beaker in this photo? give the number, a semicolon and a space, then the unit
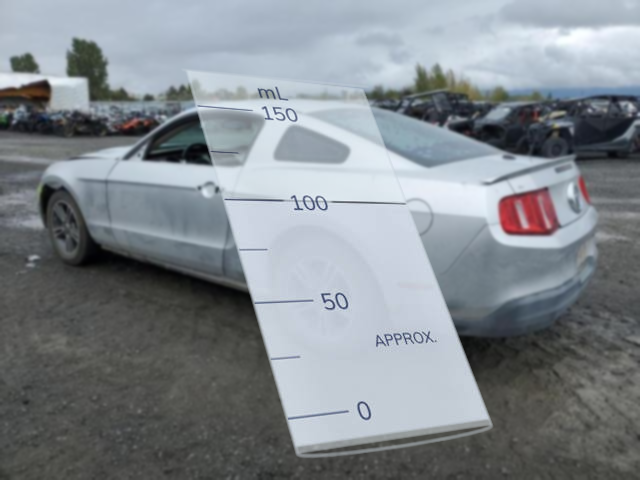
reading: 100; mL
